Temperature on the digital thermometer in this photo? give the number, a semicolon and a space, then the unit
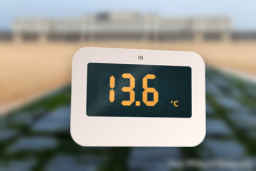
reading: 13.6; °C
